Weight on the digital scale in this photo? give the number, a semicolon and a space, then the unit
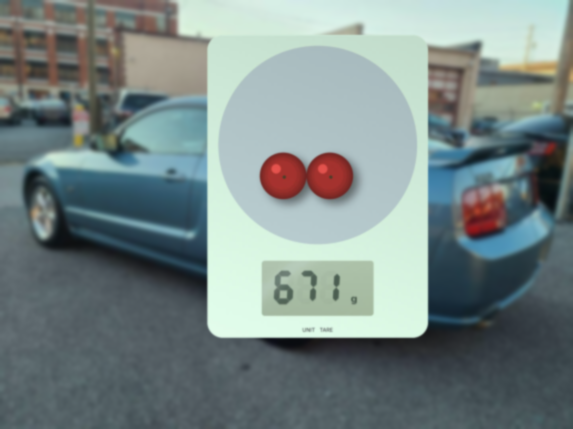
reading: 671; g
